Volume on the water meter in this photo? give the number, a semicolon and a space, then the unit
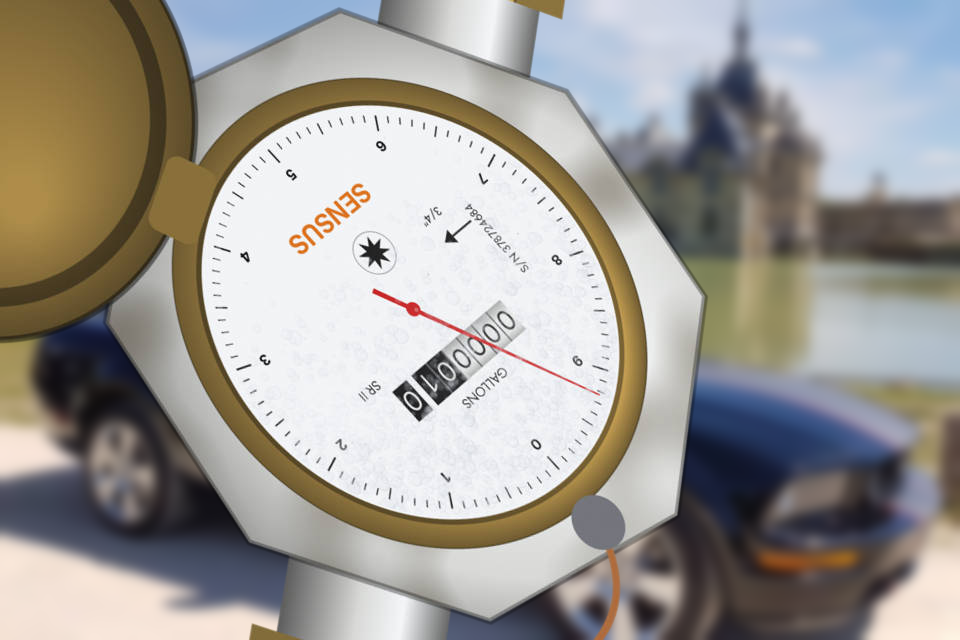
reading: 9.2; gal
